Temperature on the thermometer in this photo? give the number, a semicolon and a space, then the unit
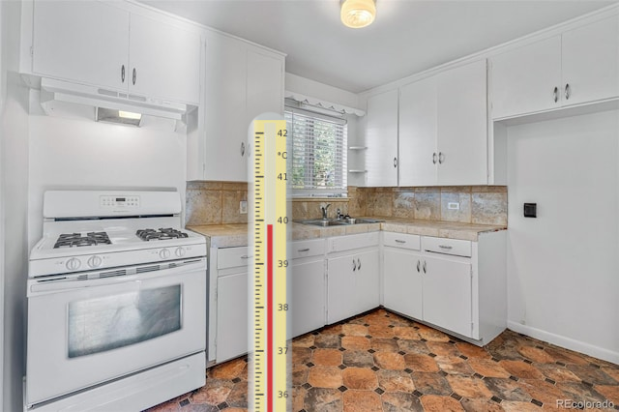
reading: 39.9; °C
